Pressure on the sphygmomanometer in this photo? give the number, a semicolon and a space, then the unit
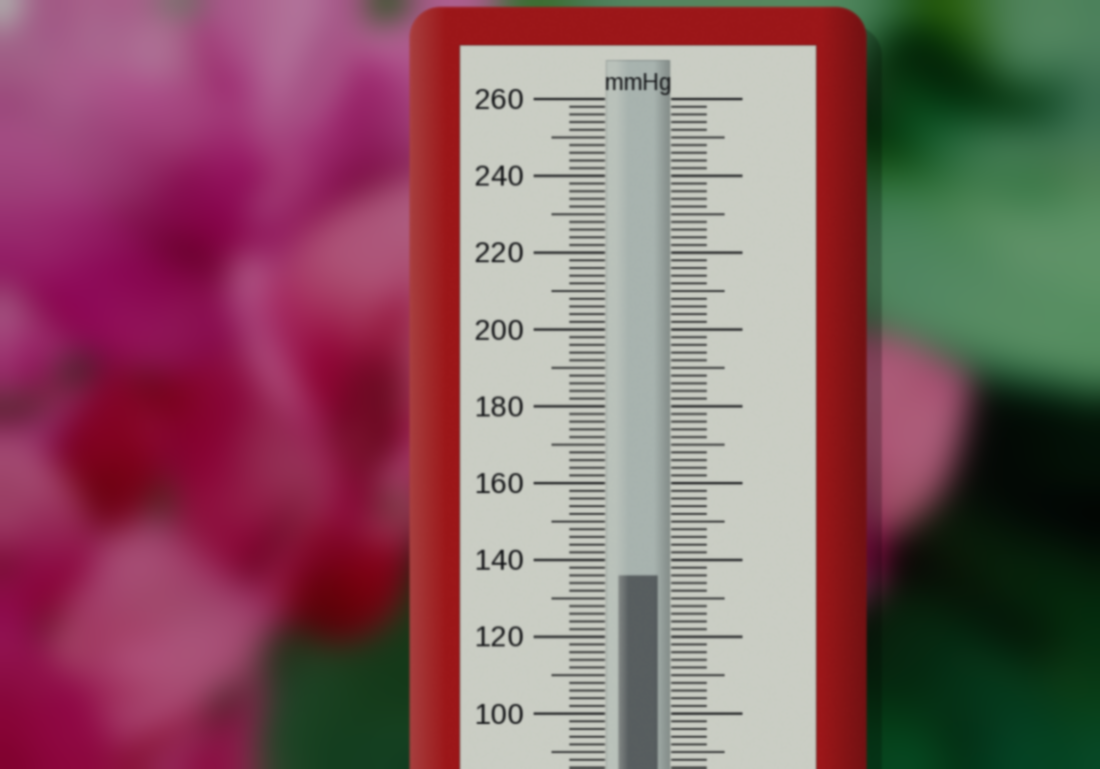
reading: 136; mmHg
